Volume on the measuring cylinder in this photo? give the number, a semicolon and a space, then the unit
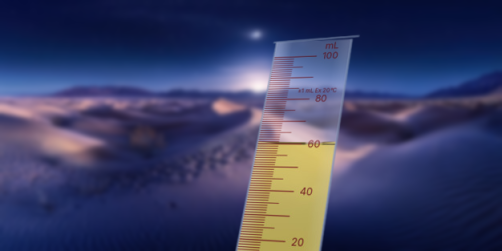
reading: 60; mL
